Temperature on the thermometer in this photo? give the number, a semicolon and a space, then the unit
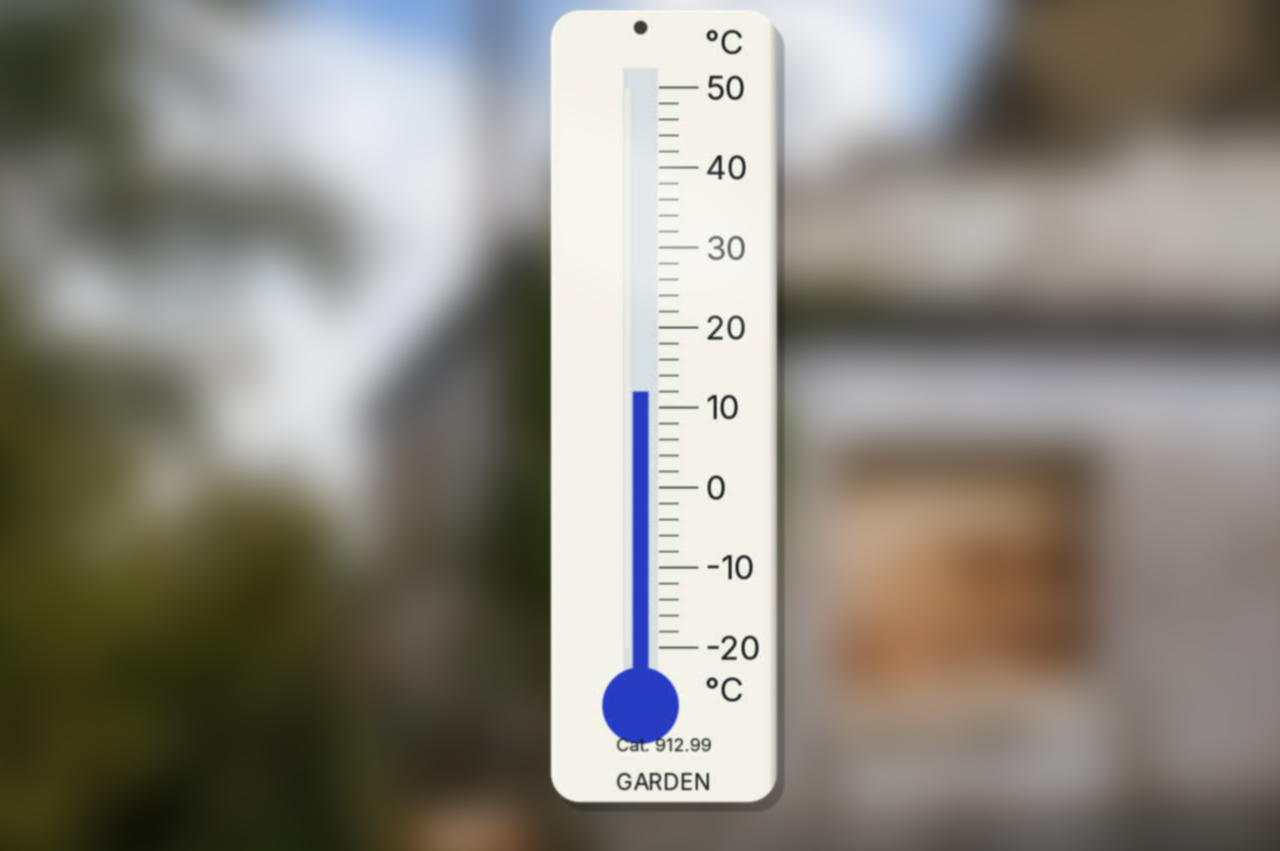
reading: 12; °C
